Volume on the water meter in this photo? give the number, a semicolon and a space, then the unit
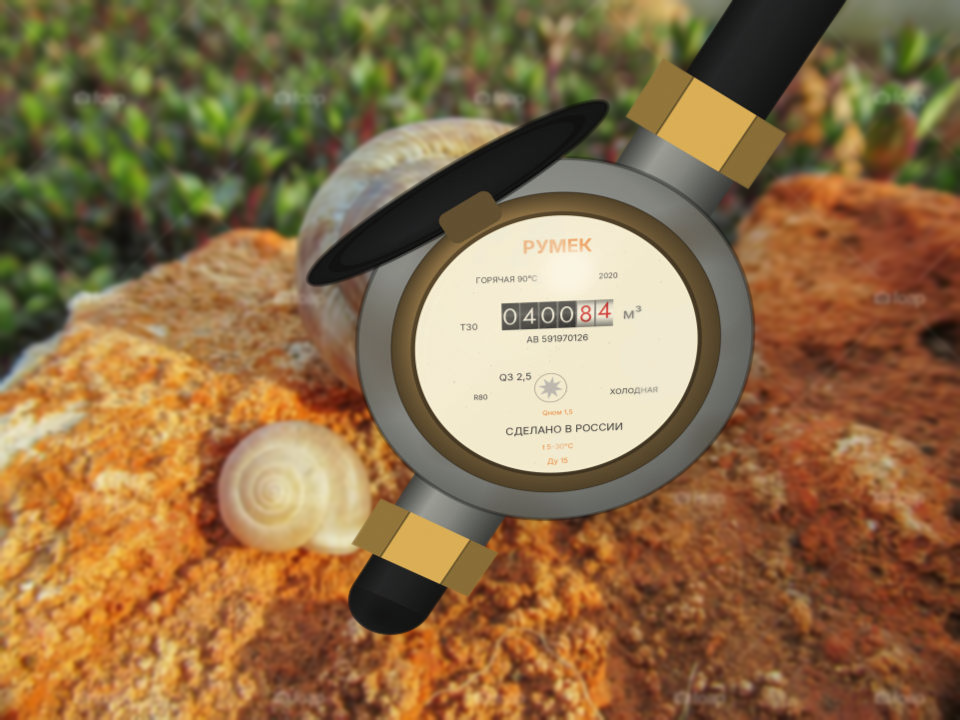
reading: 400.84; m³
